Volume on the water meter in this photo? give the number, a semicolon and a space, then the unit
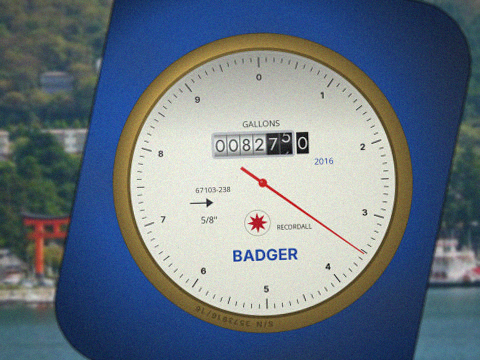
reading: 82753.5; gal
